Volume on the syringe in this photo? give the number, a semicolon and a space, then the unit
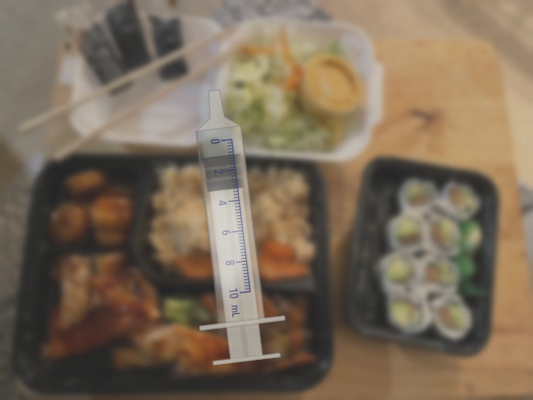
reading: 1; mL
